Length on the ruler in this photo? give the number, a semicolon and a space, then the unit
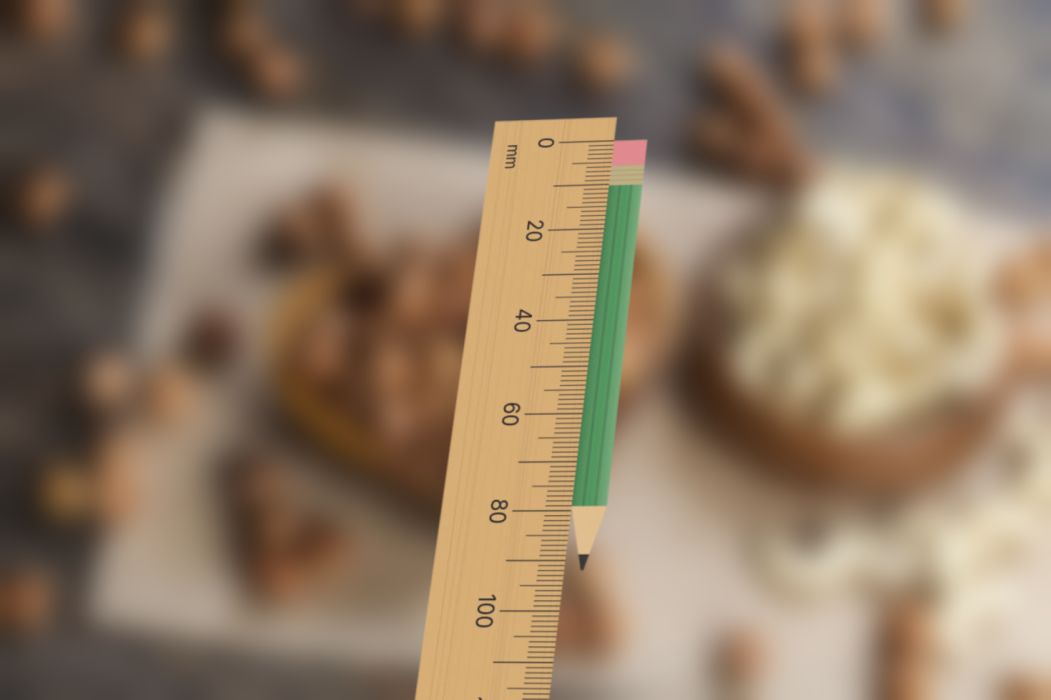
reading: 92; mm
